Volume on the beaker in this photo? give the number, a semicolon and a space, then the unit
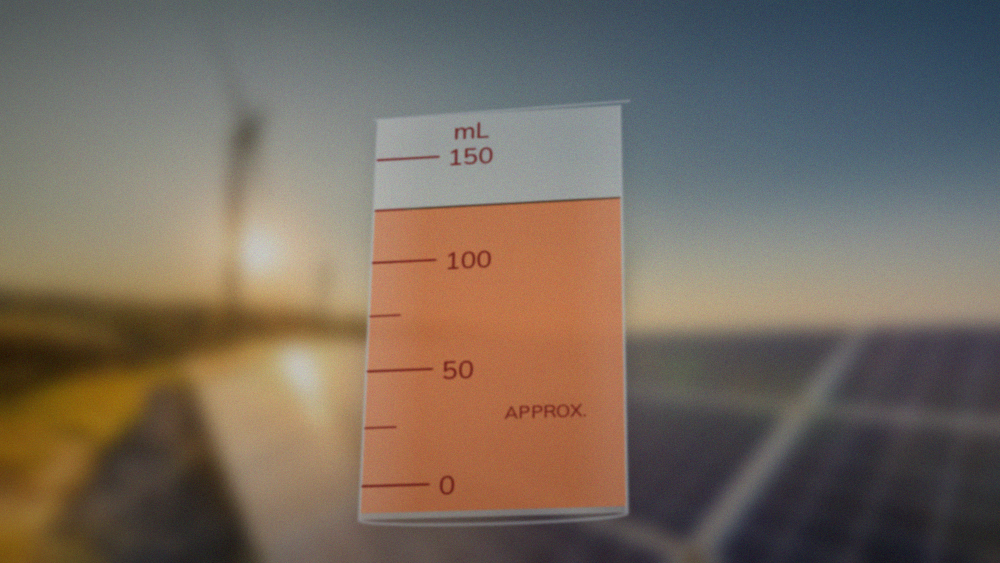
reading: 125; mL
